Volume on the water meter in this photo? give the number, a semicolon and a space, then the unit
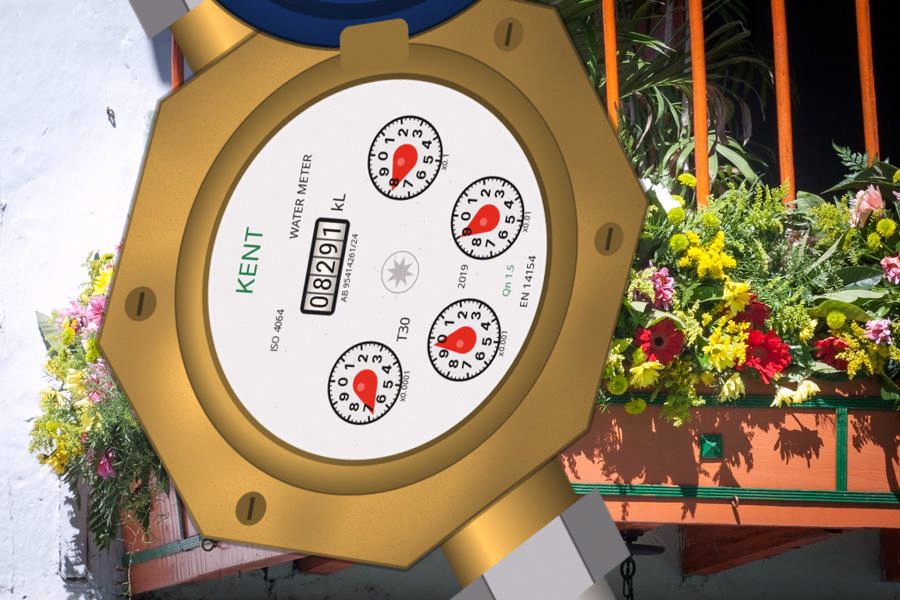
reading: 8291.7896; kL
